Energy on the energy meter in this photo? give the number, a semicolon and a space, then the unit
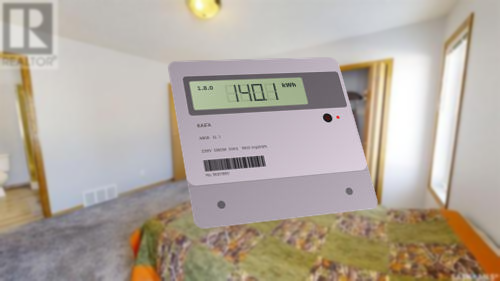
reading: 140.1; kWh
